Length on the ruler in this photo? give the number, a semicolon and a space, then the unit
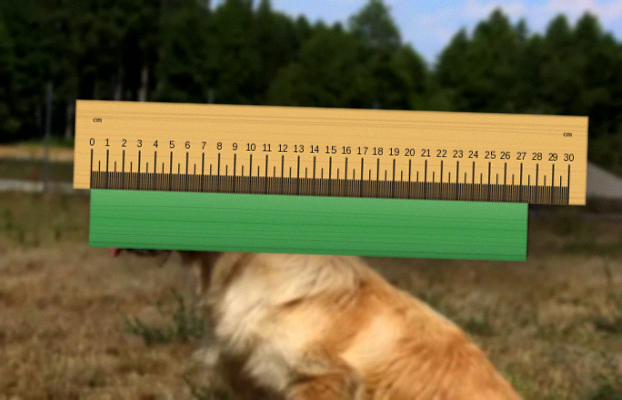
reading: 27.5; cm
